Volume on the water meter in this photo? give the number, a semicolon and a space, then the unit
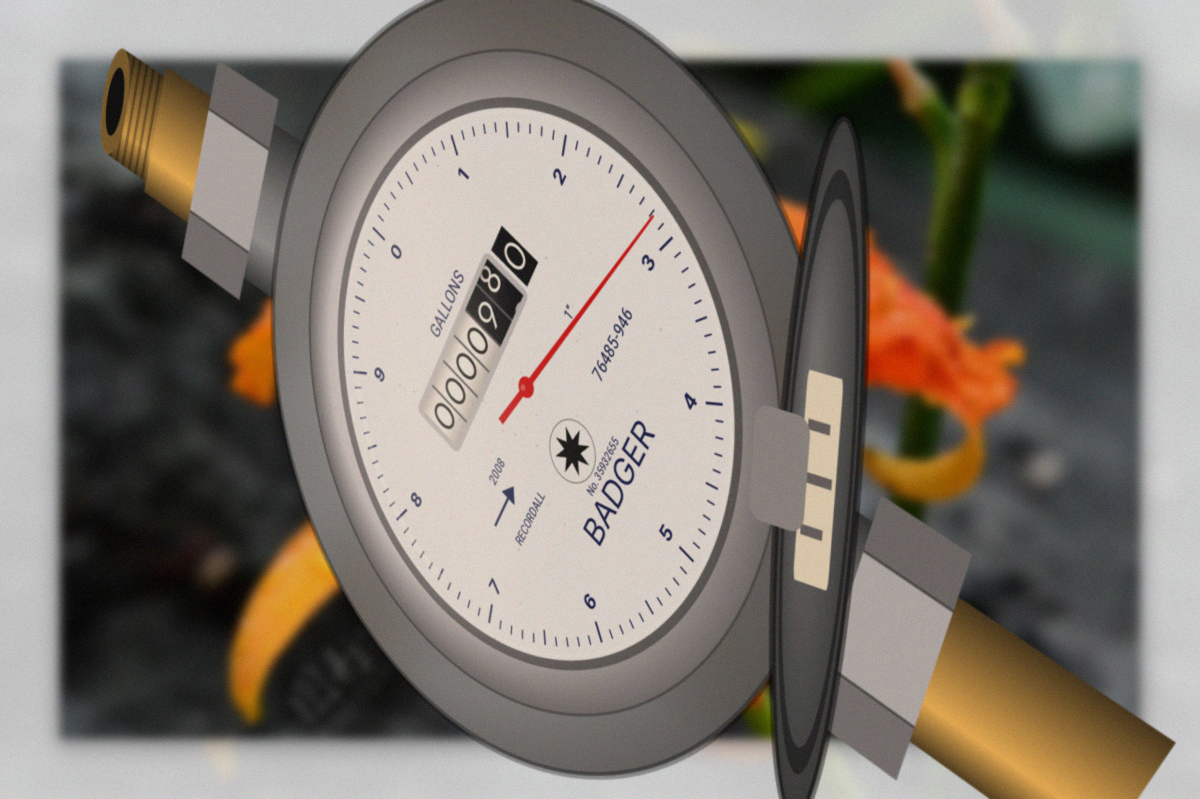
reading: 982.8; gal
